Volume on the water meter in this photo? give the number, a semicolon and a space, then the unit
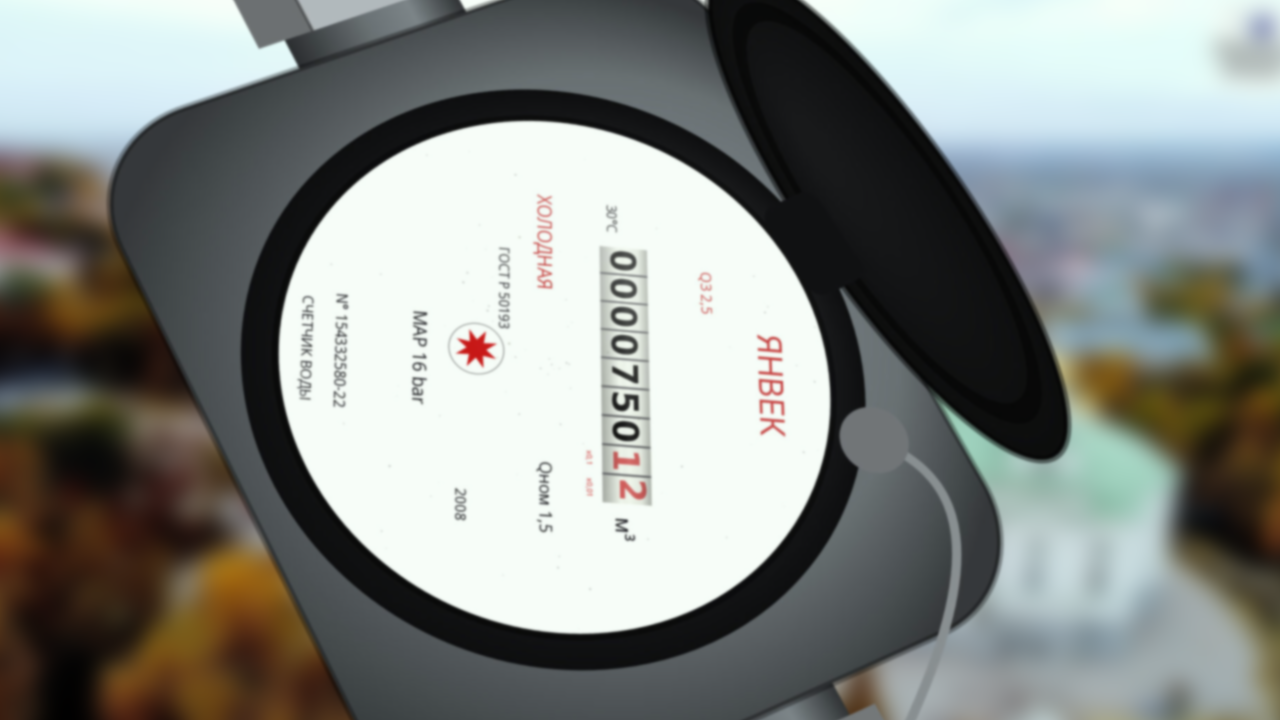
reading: 750.12; m³
